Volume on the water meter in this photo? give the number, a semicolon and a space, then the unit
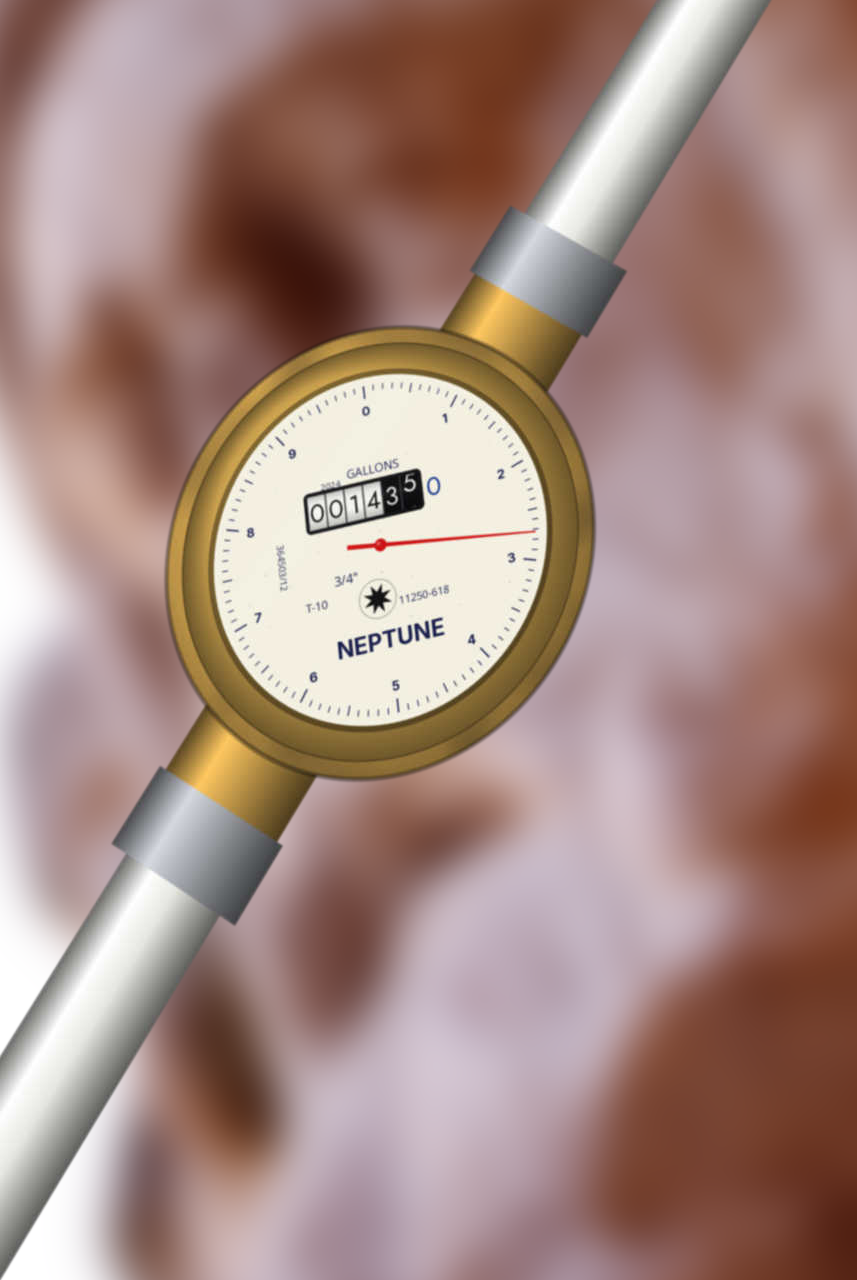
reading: 14352.7; gal
